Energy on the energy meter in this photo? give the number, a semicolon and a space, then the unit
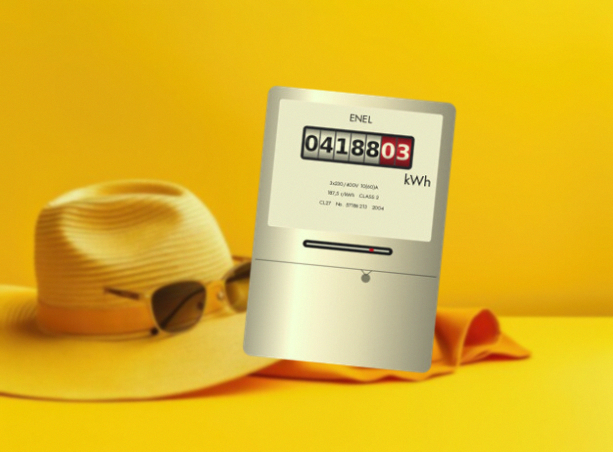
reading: 4188.03; kWh
